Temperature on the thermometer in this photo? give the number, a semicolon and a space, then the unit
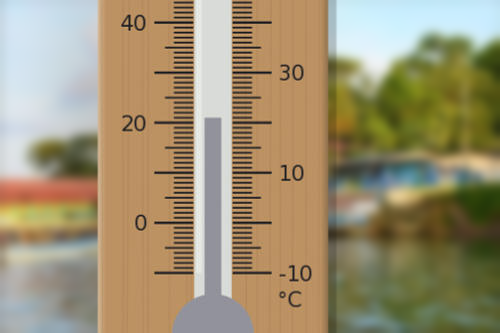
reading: 21; °C
